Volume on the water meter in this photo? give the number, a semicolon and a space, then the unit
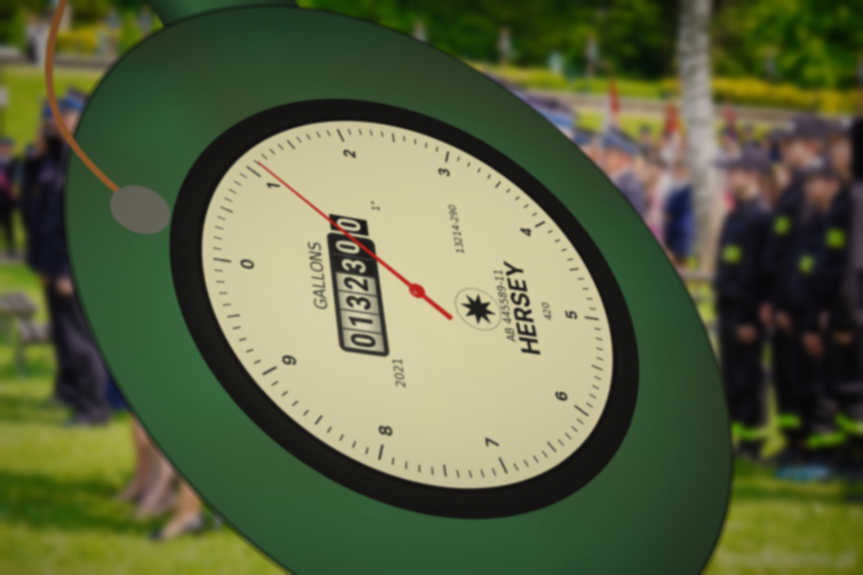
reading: 132301.1; gal
